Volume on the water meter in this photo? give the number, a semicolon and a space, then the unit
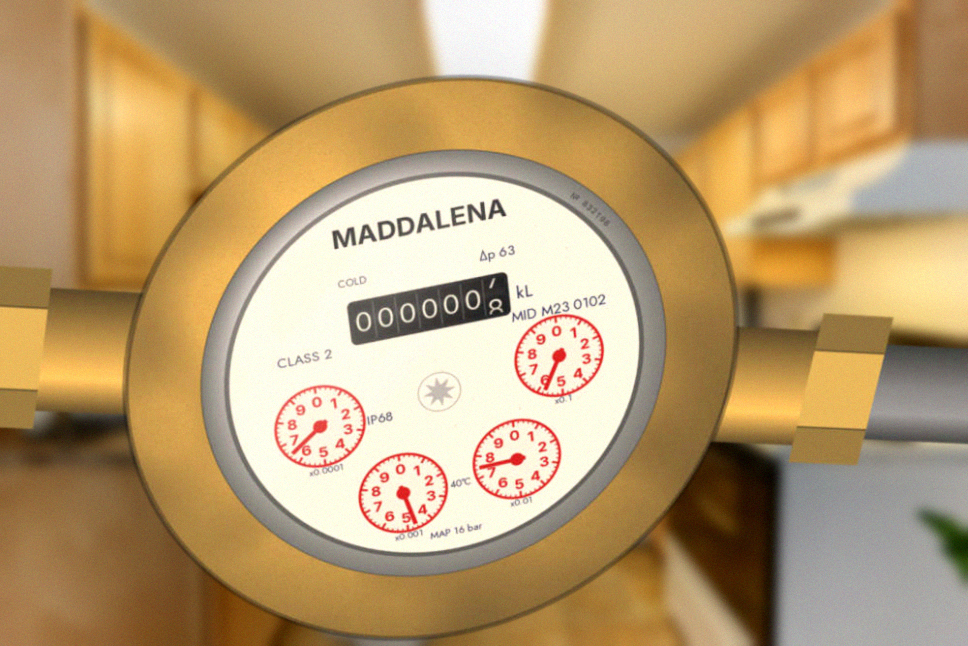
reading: 7.5746; kL
